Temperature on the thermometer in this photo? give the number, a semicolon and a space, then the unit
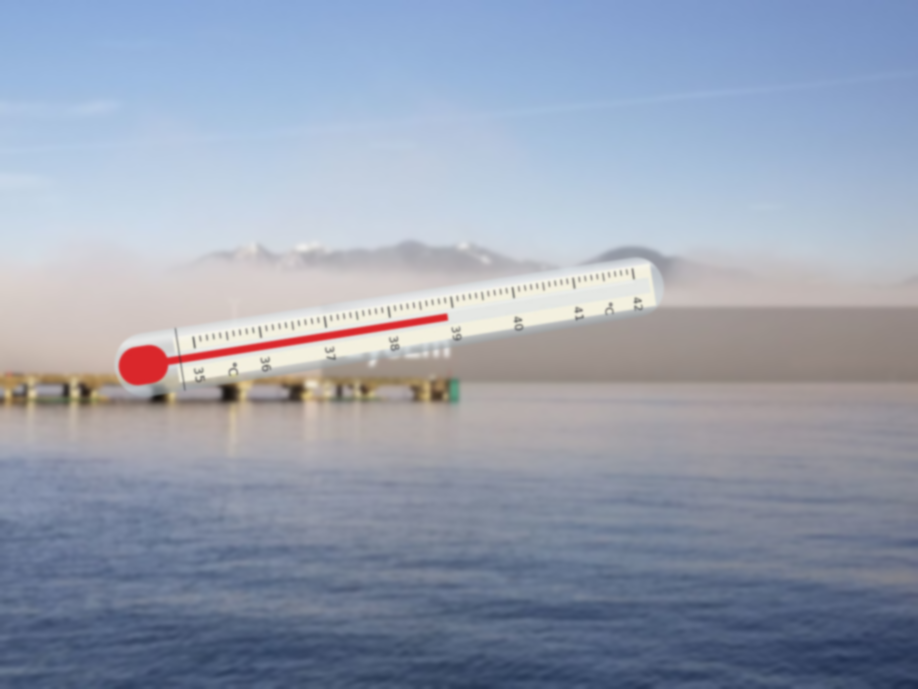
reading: 38.9; °C
